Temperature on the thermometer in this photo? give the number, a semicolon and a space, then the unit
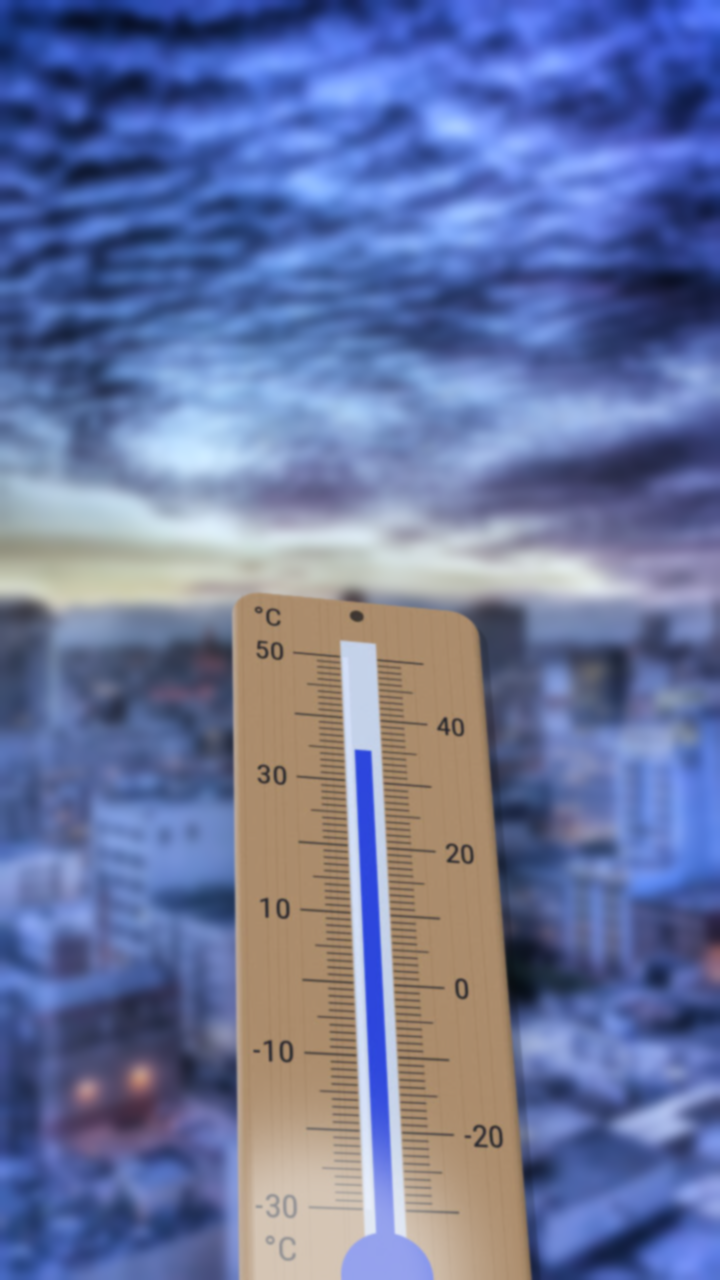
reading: 35; °C
